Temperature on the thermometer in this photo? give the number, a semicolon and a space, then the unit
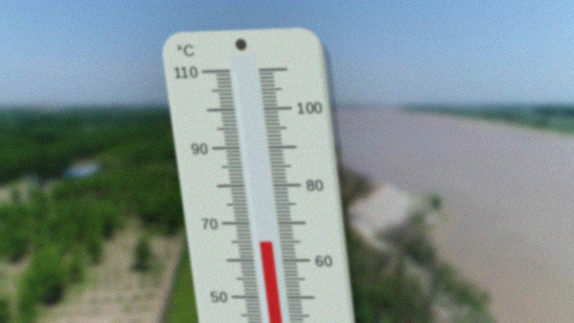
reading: 65; °C
